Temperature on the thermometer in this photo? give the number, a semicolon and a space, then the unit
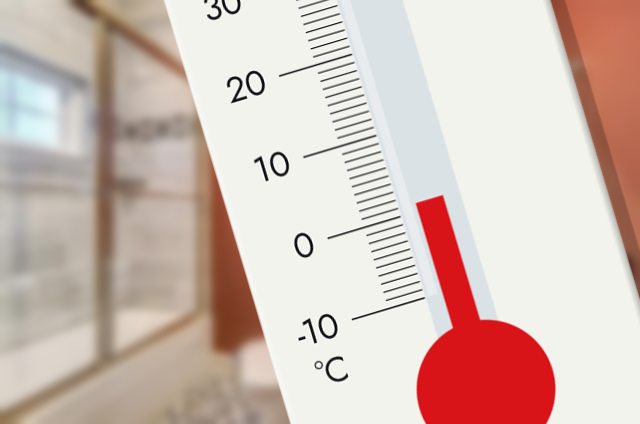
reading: 1; °C
